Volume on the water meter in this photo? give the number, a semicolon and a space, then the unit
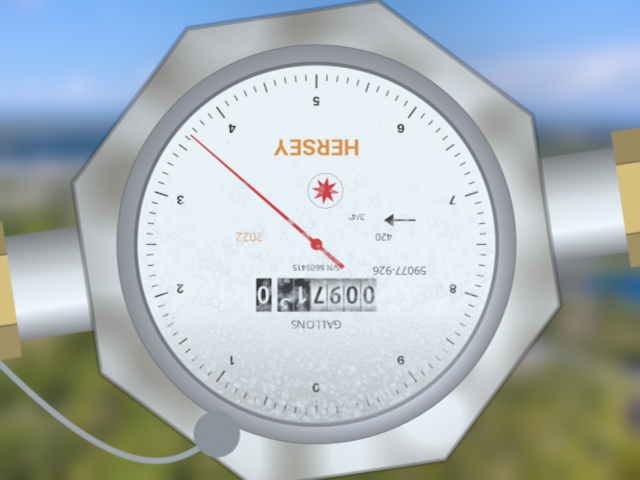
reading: 97133.6; gal
